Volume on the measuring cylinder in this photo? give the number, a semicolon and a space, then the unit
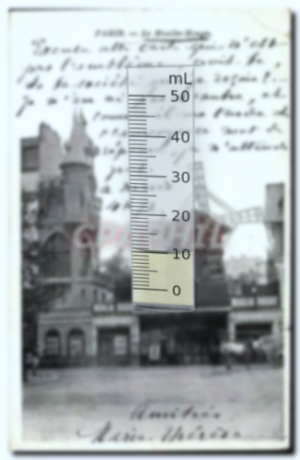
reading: 10; mL
